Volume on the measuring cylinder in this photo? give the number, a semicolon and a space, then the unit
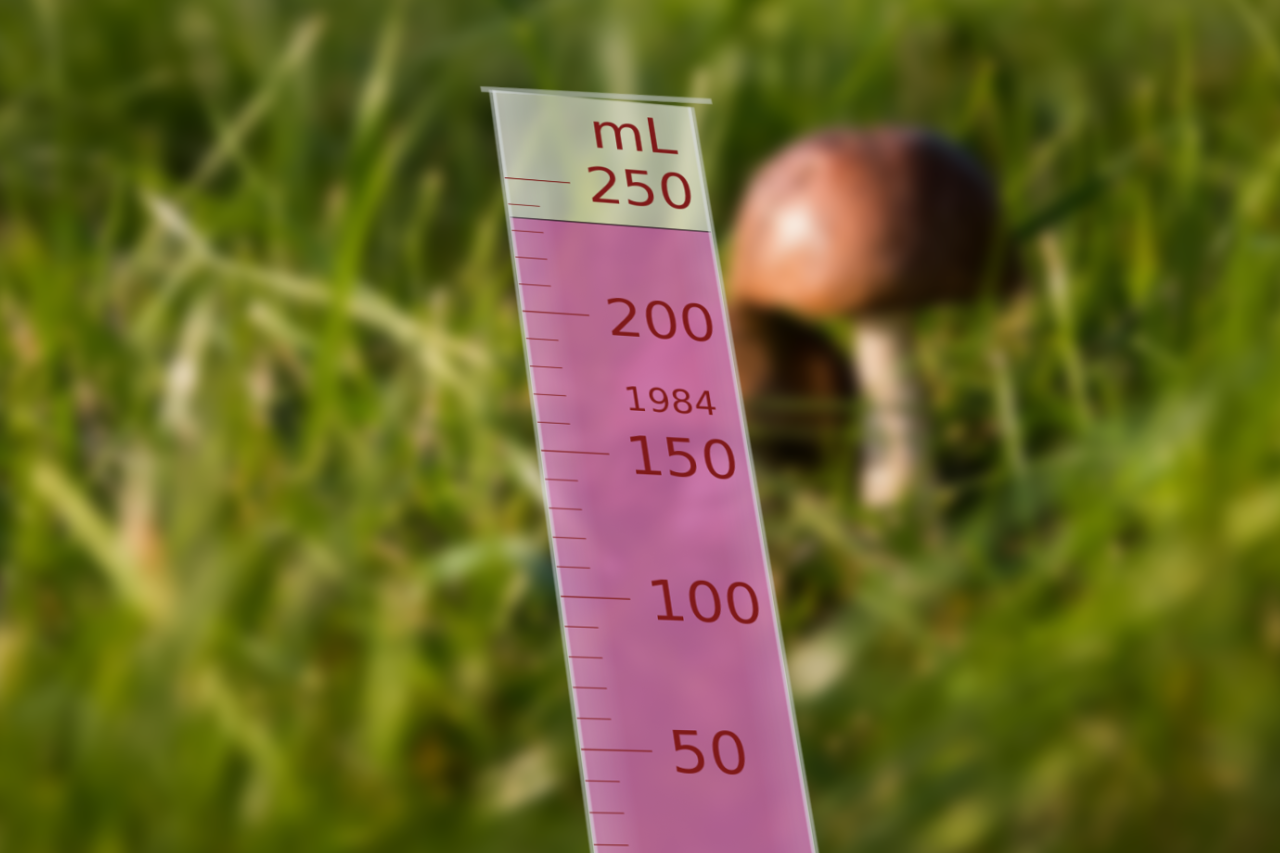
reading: 235; mL
